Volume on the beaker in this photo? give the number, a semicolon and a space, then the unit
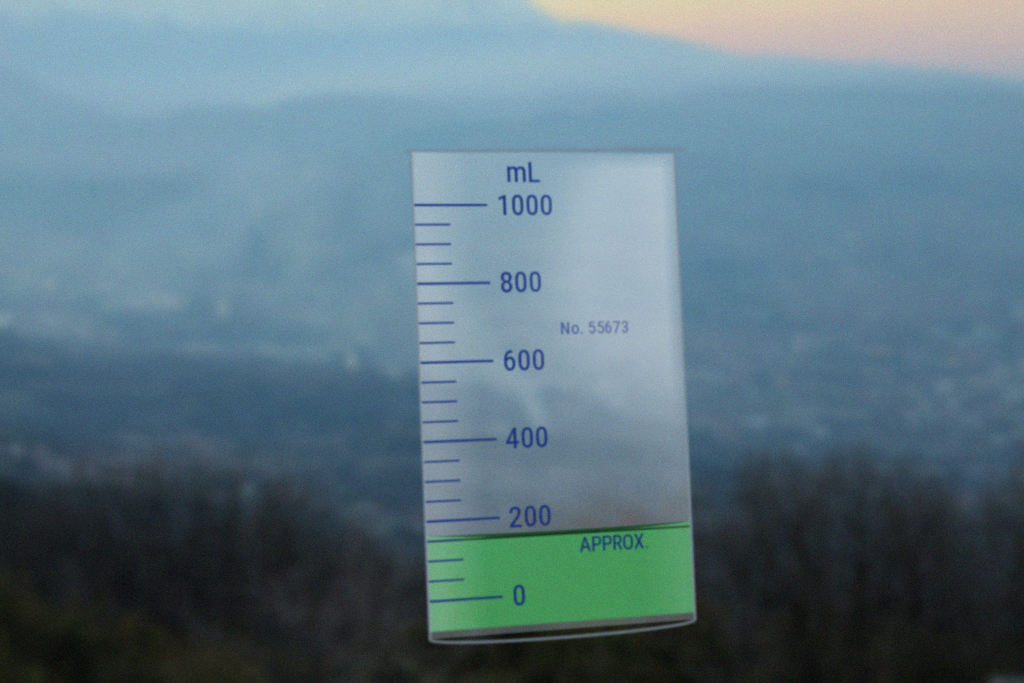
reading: 150; mL
